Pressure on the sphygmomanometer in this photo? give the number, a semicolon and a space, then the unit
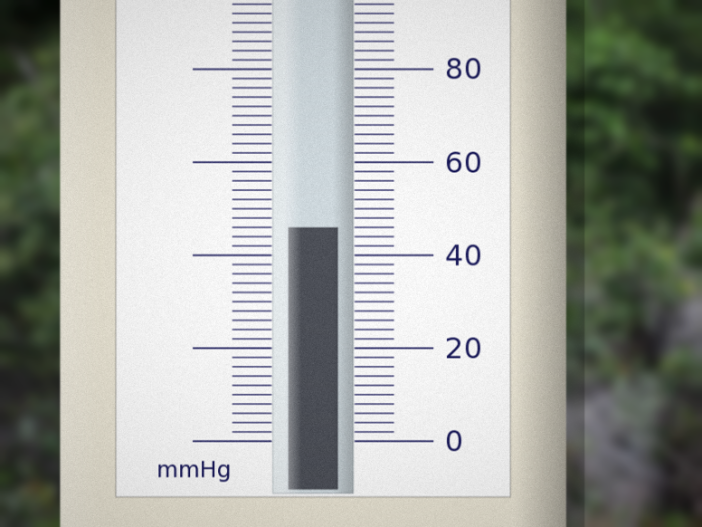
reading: 46; mmHg
